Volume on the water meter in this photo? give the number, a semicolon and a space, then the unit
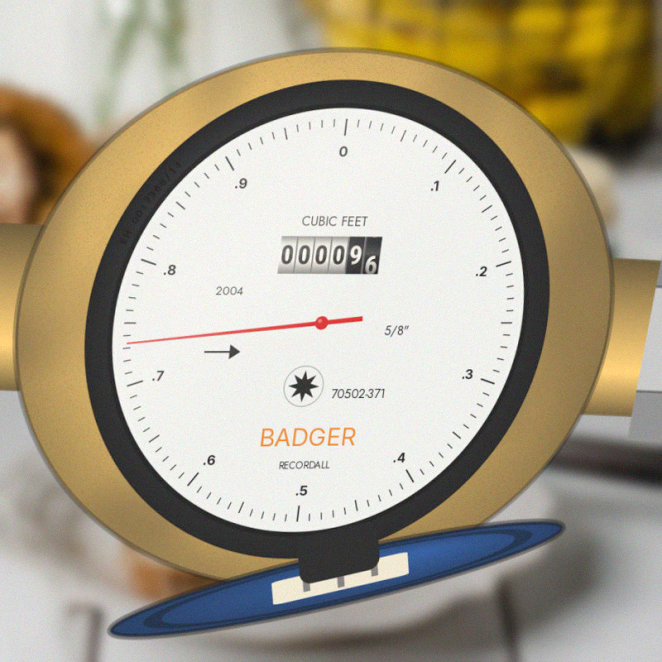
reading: 95.73; ft³
